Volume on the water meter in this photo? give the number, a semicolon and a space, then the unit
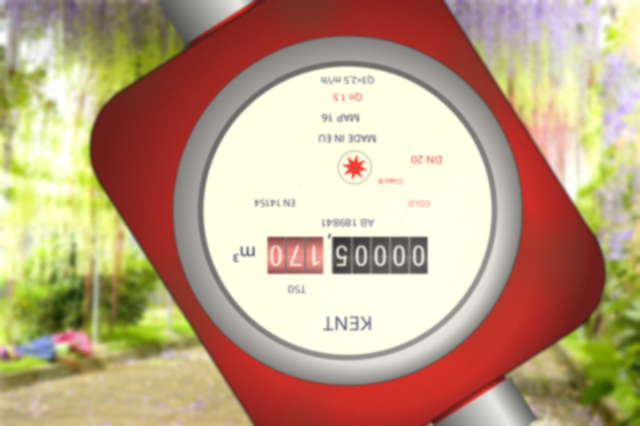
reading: 5.170; m³
